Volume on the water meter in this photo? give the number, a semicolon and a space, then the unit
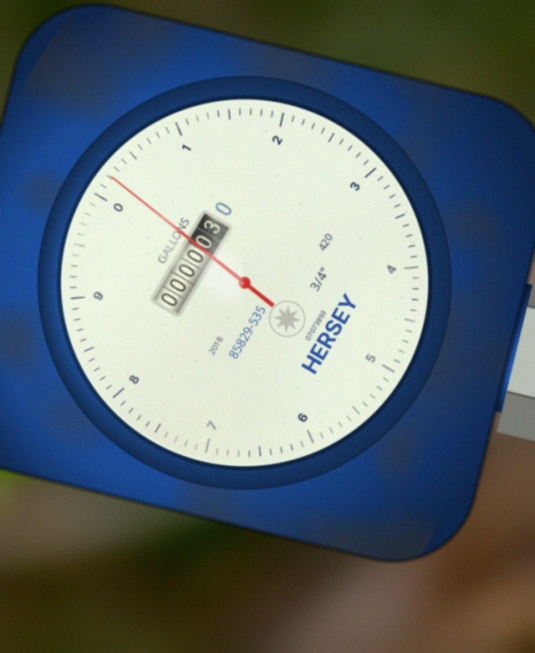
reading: 30.2; gal
